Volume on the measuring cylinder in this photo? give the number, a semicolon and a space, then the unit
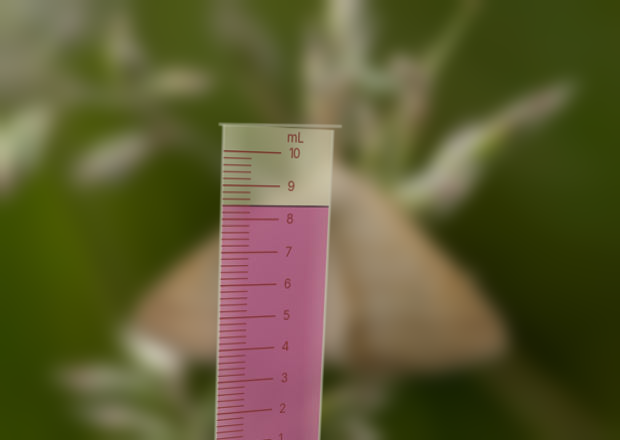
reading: 8.4; mL
